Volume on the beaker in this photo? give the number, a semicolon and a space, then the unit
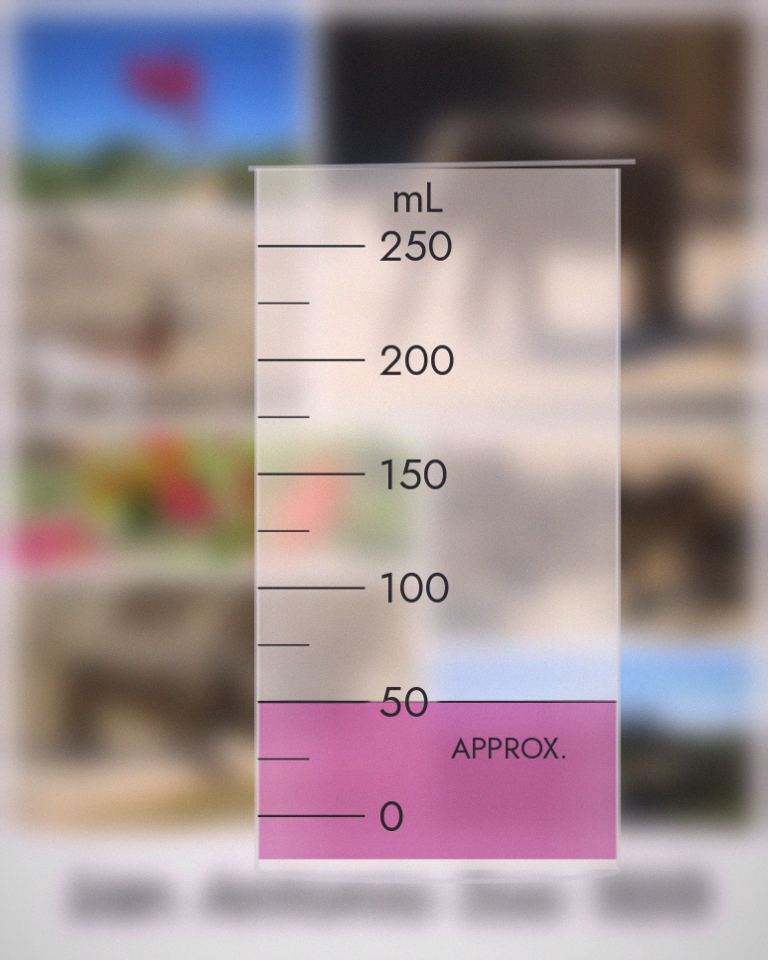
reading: 50; mL
